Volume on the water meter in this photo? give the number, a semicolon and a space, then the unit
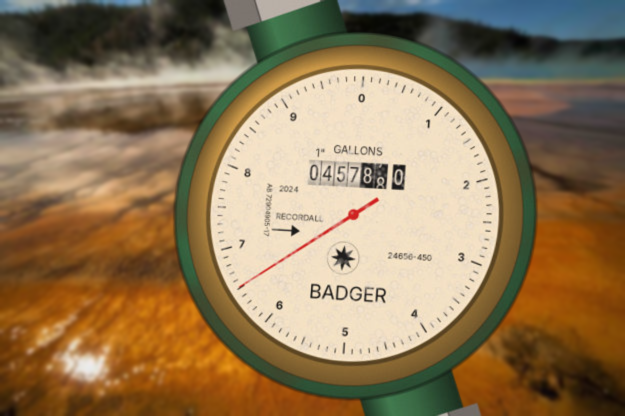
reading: 457876.5; gal
